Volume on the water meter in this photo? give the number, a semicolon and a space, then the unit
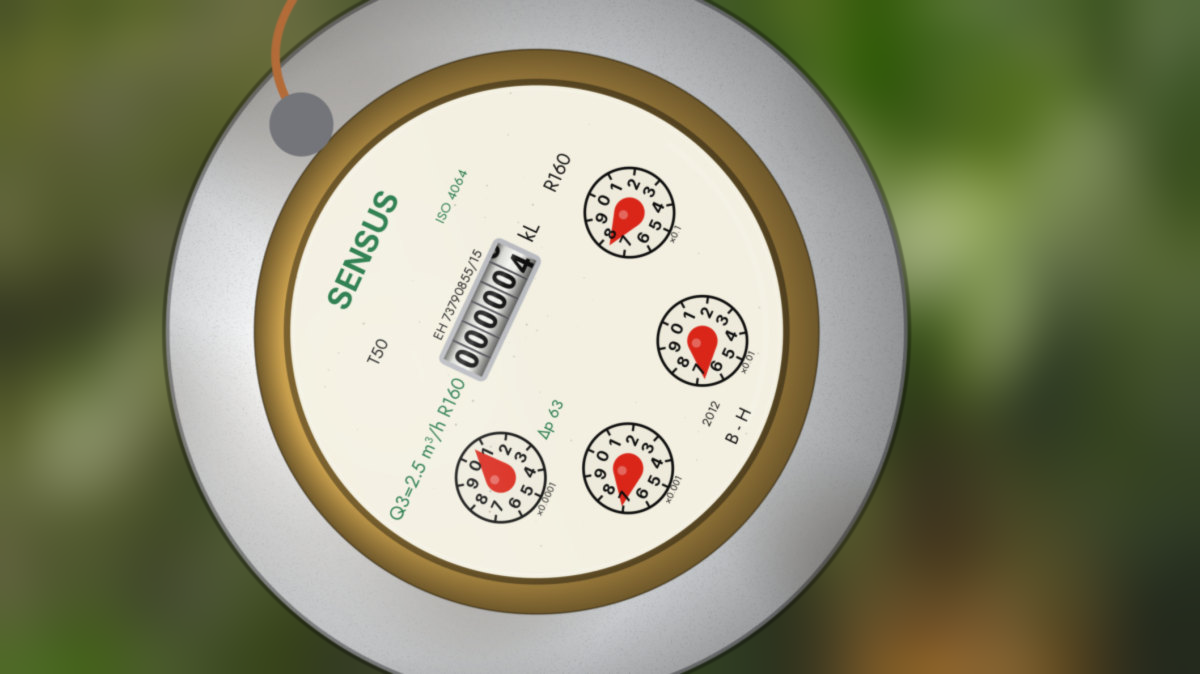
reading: 3.7670; kL
